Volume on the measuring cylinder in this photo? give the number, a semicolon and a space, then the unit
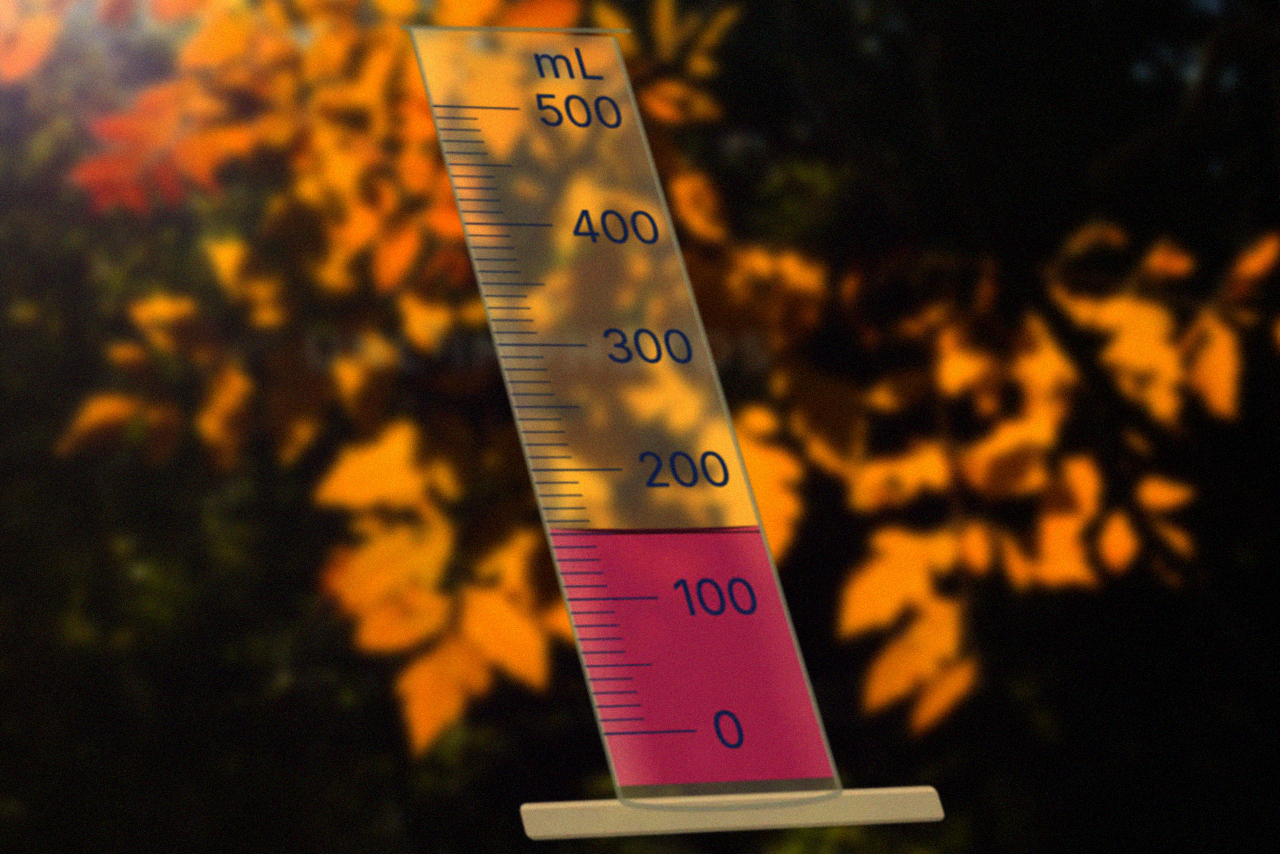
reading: 150; mL
